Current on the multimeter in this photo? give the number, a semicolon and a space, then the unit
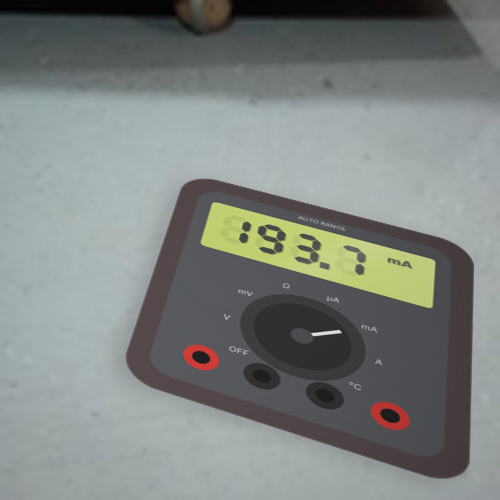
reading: 193.7; mA
